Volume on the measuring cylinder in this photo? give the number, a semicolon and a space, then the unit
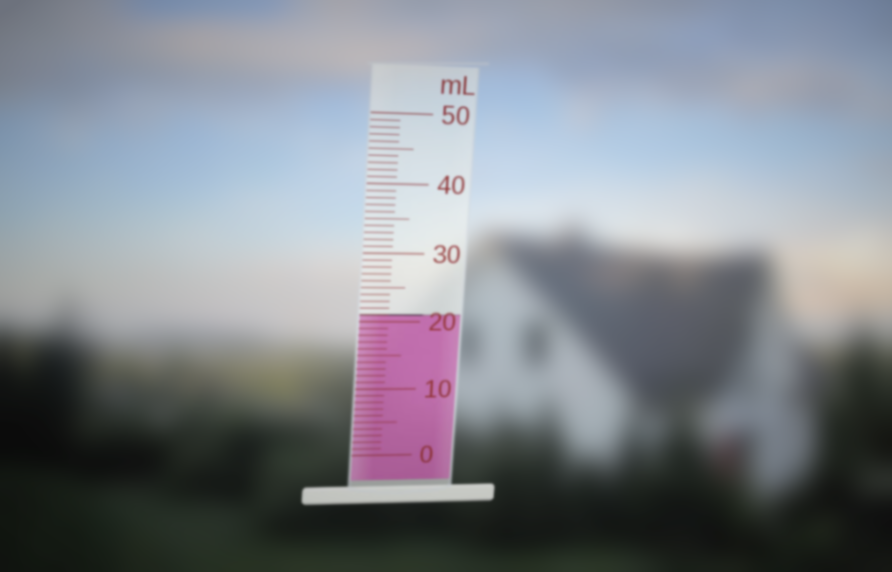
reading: 21; mL
